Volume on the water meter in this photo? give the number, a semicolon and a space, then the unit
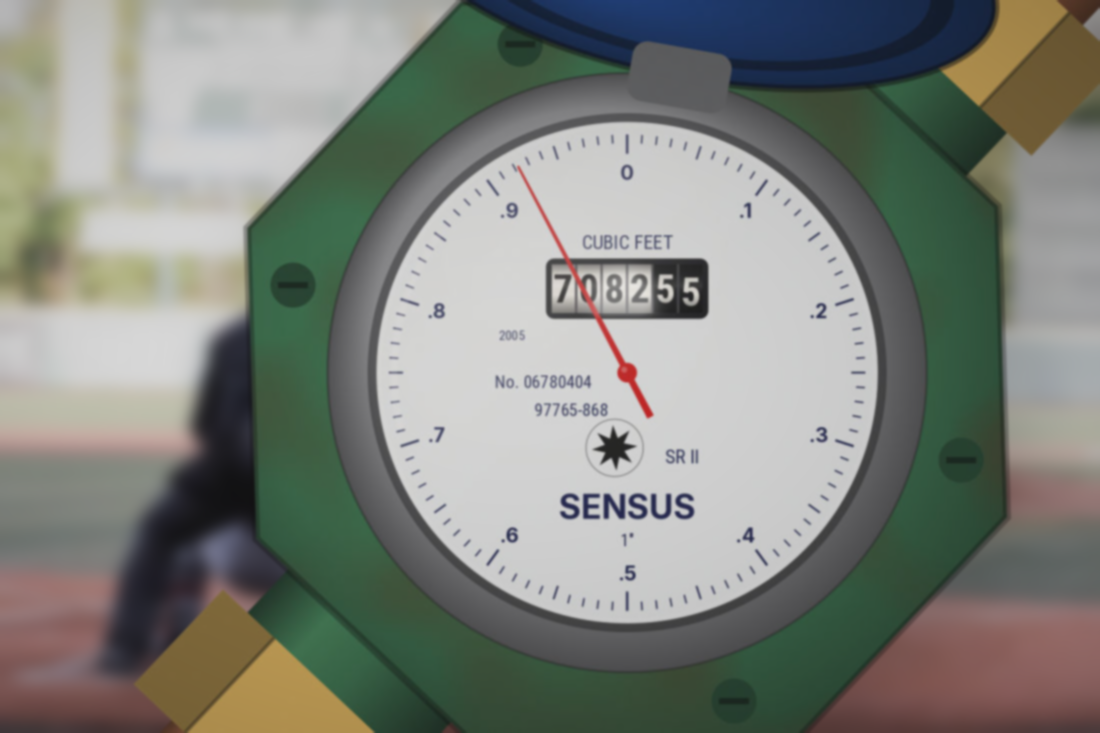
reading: 708254.92; ft³
